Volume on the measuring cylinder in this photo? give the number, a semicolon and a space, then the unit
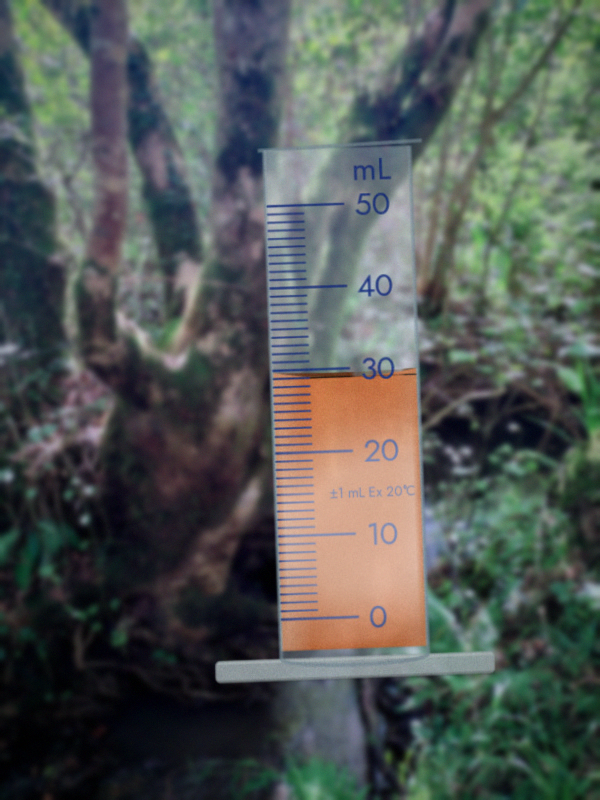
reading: 29; mL
